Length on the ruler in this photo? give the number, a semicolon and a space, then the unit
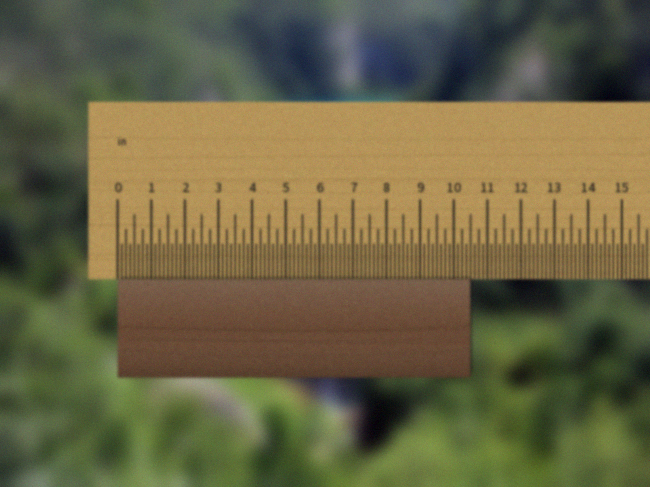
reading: 10.5; in
